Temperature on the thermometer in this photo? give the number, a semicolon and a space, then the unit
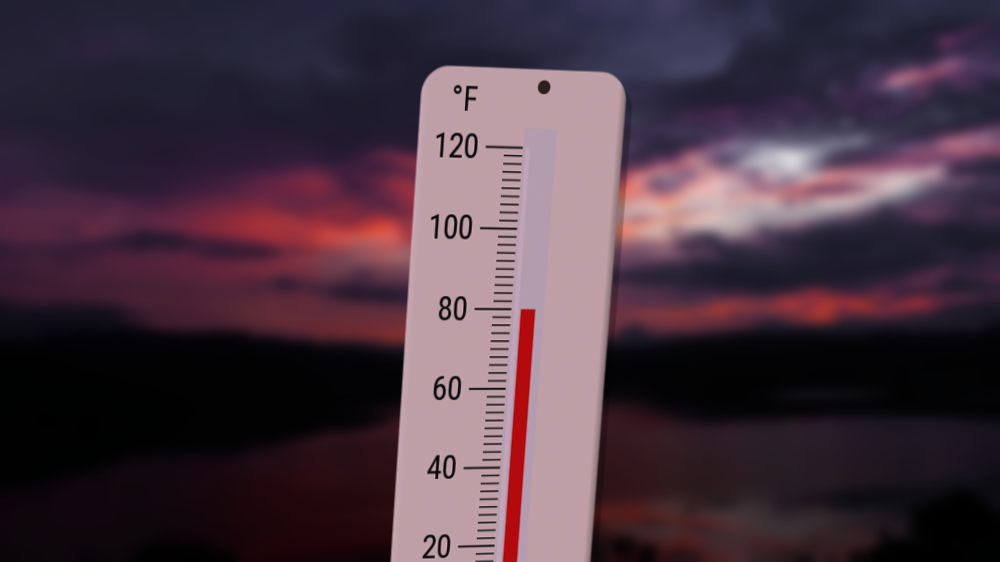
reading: 80; °F
